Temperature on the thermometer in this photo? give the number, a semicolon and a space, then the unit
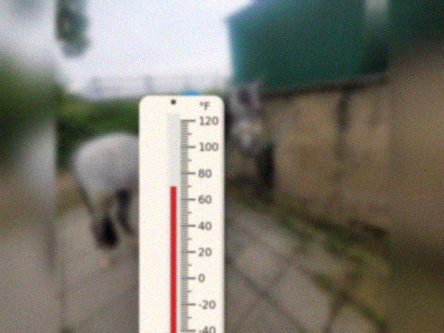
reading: 70; °F
